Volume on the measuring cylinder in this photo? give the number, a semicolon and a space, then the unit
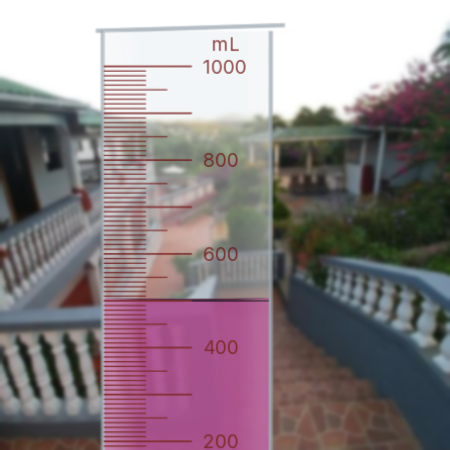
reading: 500; mL
